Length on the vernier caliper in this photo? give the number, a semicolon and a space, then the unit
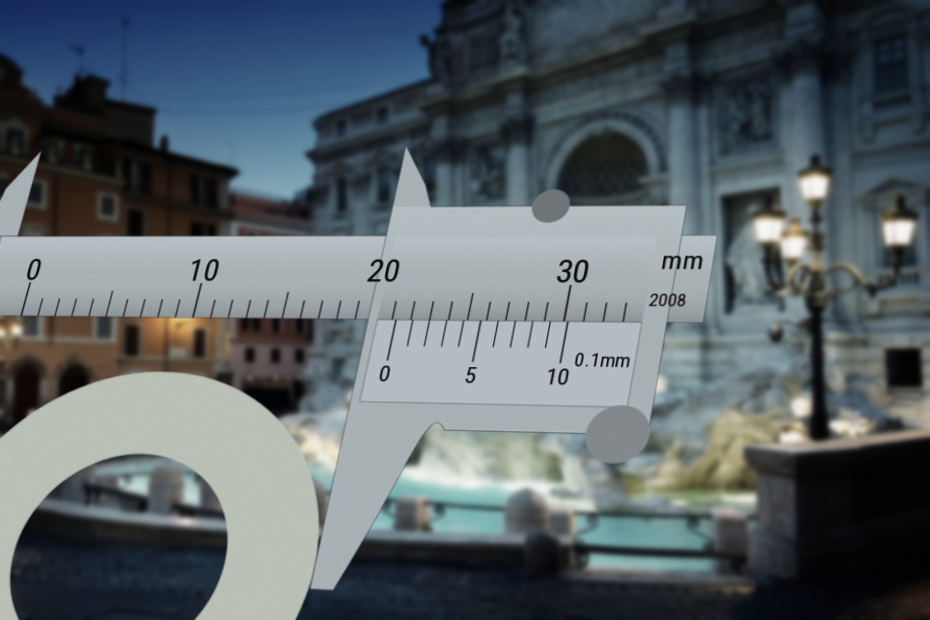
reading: 21.2; mm
